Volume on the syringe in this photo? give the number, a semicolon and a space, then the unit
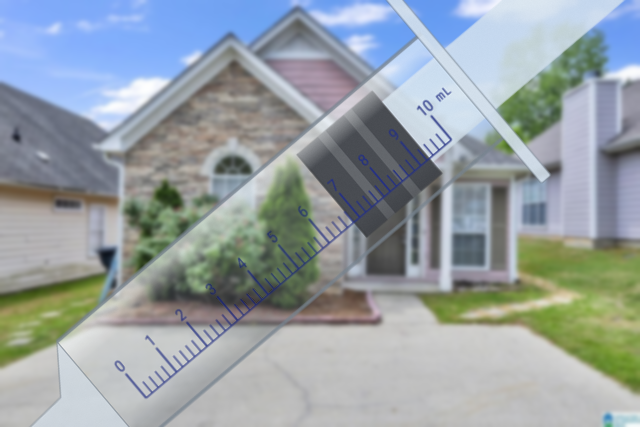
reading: 6.8; mL
